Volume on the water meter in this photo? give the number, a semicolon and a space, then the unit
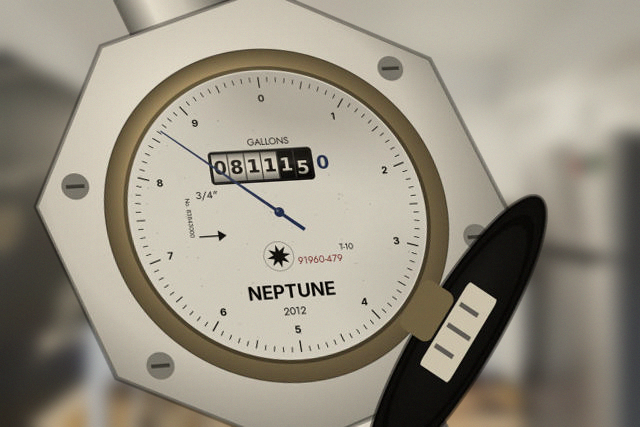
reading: 811148.6; gal
